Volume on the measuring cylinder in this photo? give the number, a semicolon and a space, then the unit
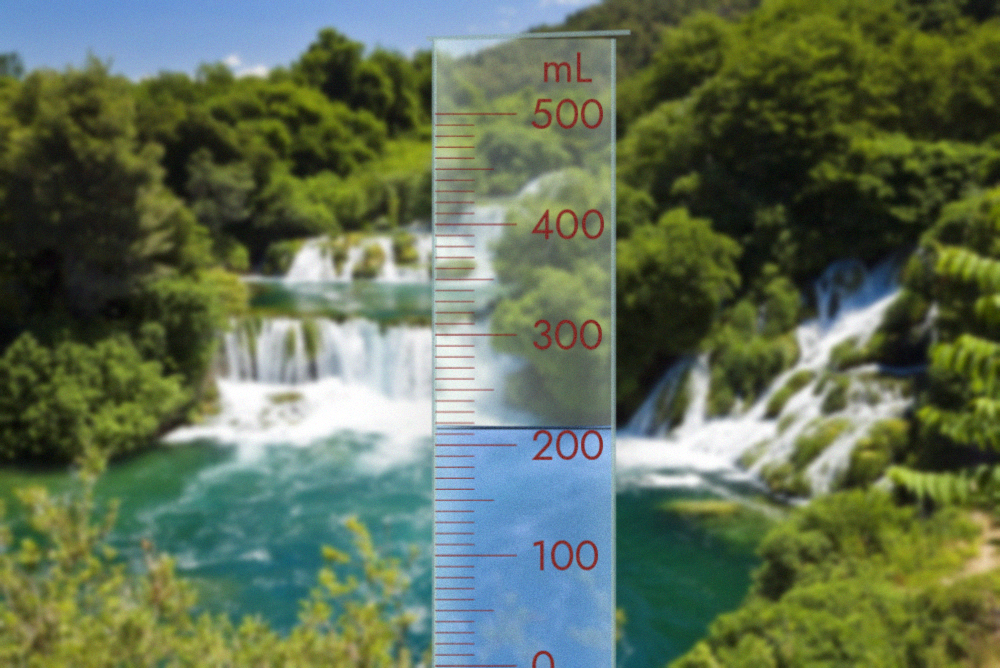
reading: 215; mL
